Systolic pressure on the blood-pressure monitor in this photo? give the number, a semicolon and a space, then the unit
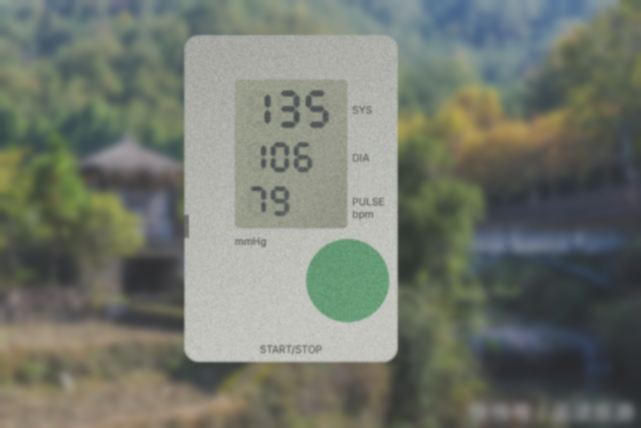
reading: 135; mmHg
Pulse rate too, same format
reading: 79; bpm
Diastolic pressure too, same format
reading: 106; mmHg
